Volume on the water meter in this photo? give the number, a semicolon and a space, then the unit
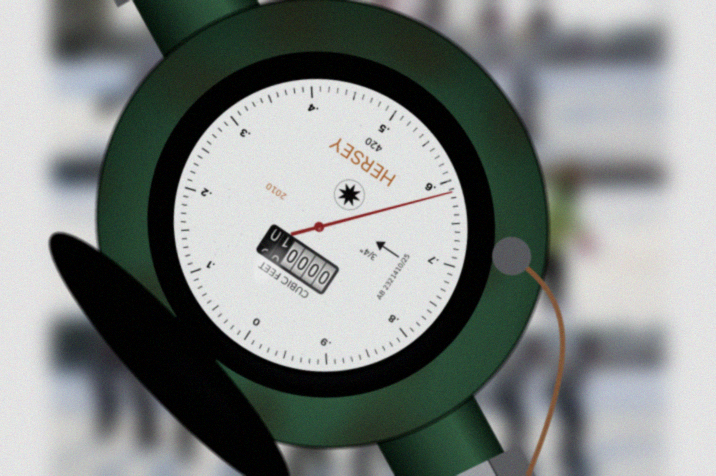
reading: 9.61; ft³
